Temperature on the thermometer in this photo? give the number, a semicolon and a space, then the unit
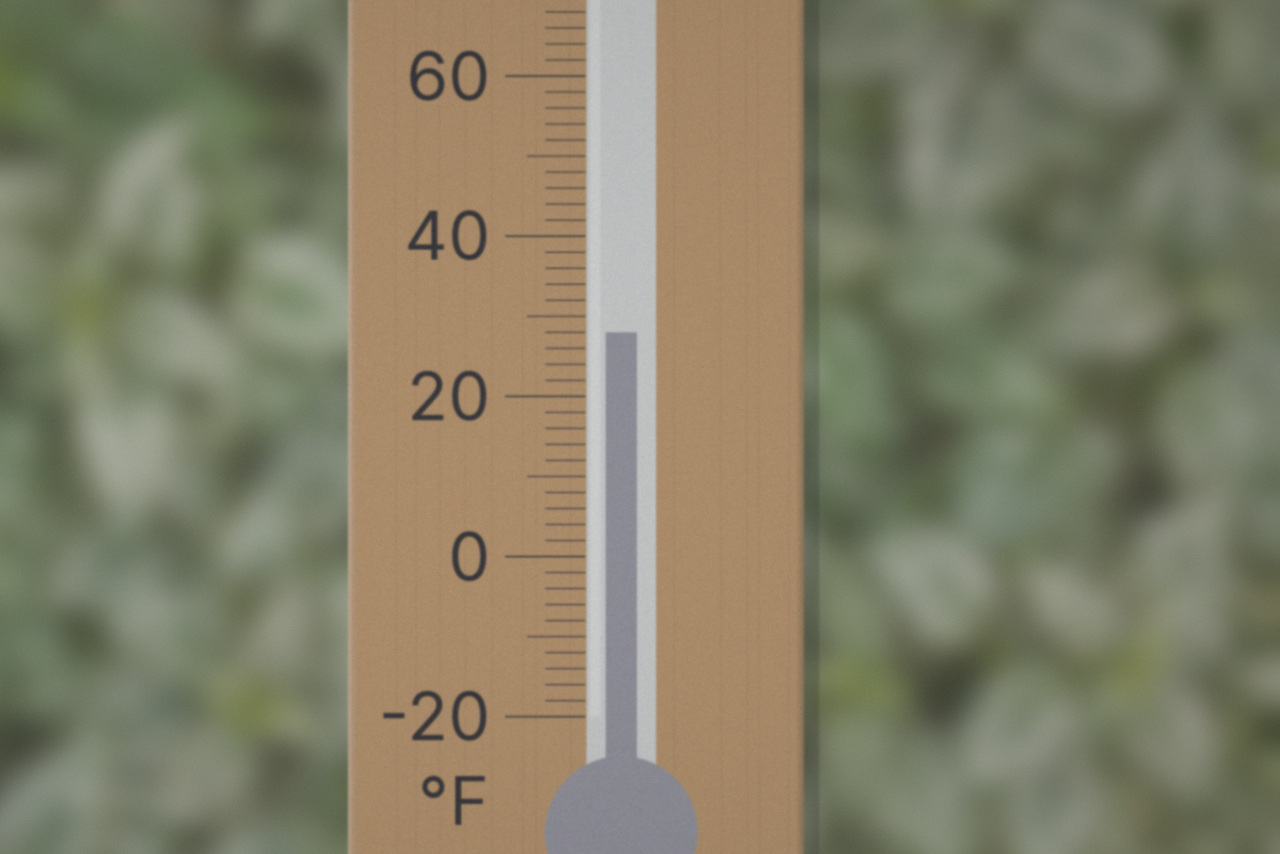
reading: 28; °F
